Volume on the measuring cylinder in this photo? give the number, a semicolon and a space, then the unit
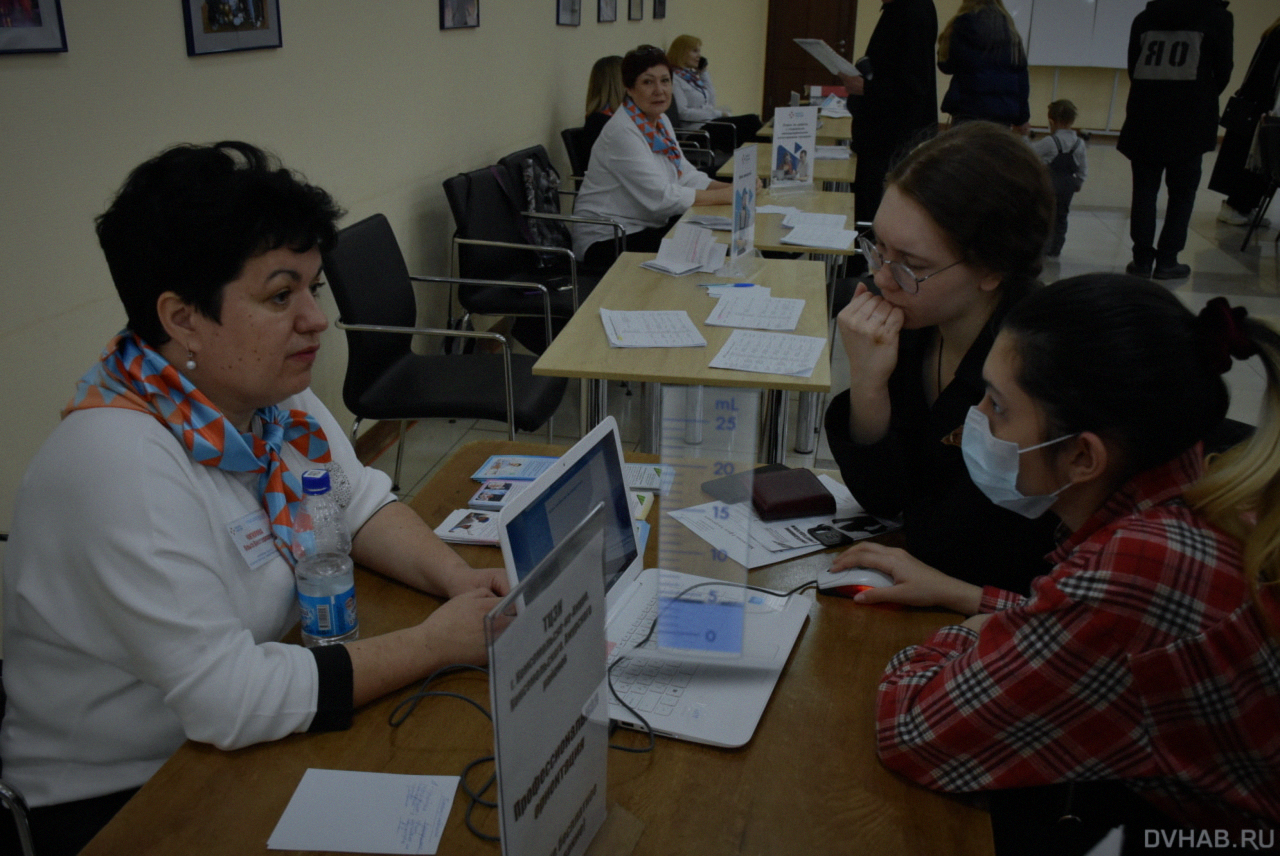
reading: 4; mL
